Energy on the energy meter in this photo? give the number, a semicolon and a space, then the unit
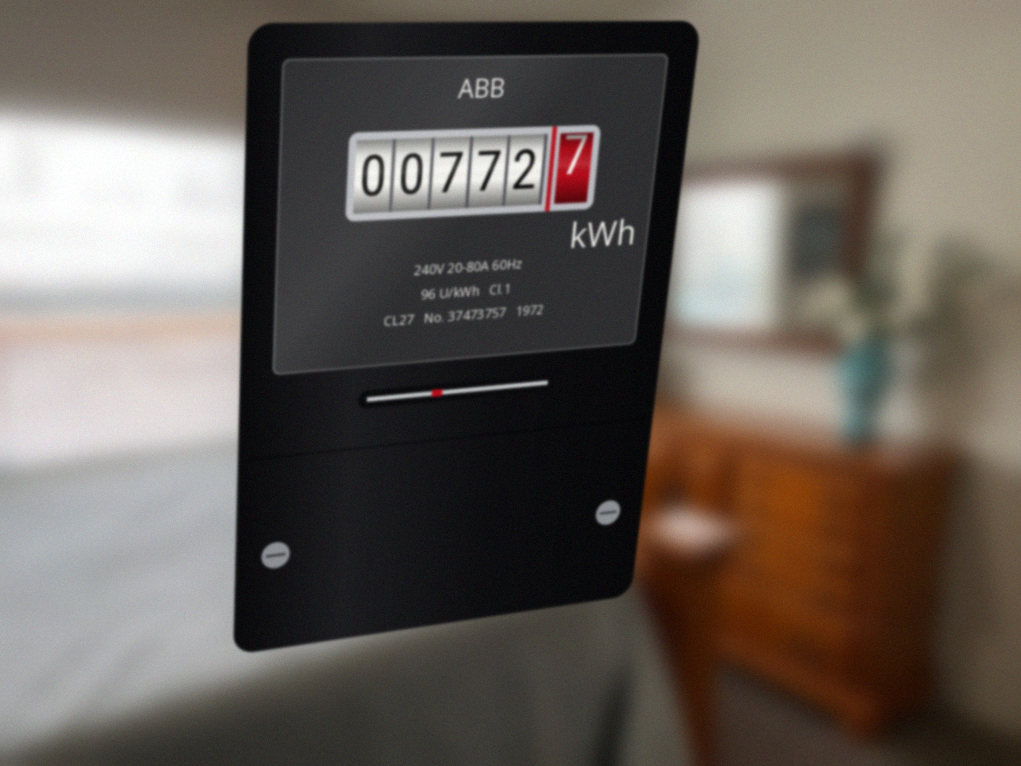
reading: 772.7; kWh
